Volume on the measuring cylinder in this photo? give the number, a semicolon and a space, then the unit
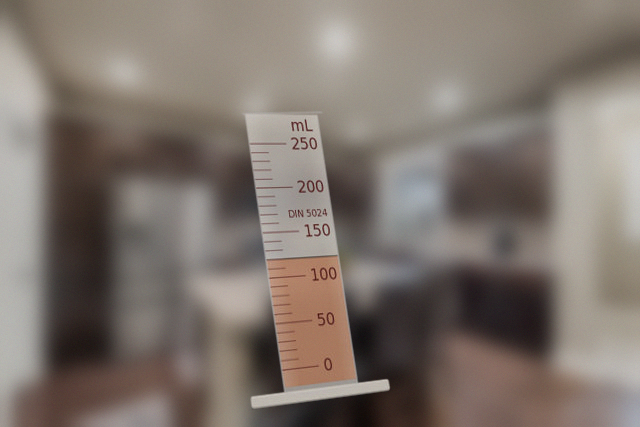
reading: 120; mL
